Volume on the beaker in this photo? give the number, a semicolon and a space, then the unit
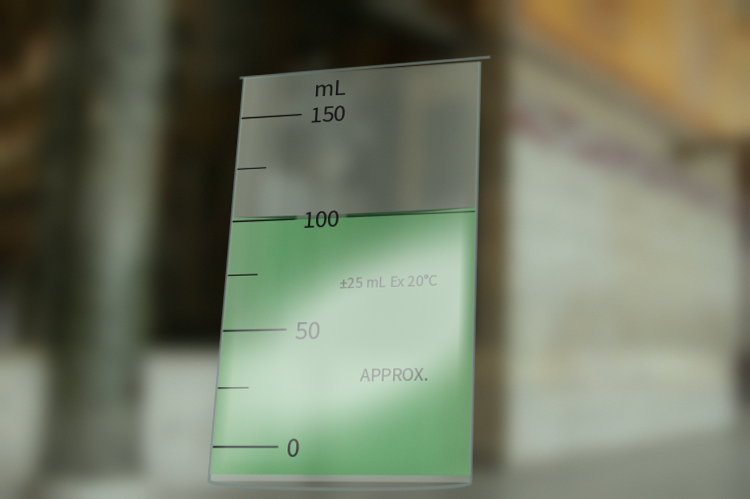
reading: 100; mL
